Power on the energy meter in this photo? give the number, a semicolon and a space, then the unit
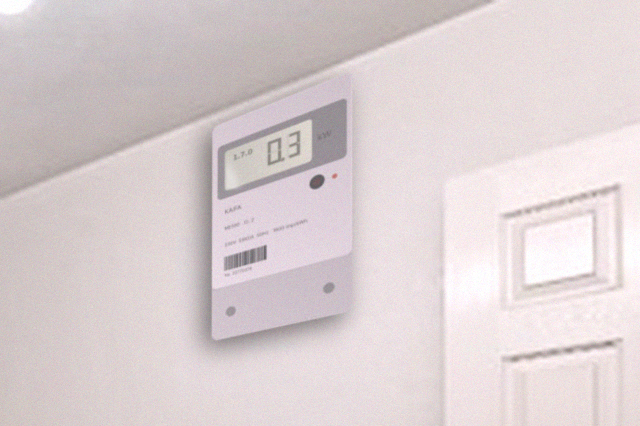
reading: 0.3; kW
